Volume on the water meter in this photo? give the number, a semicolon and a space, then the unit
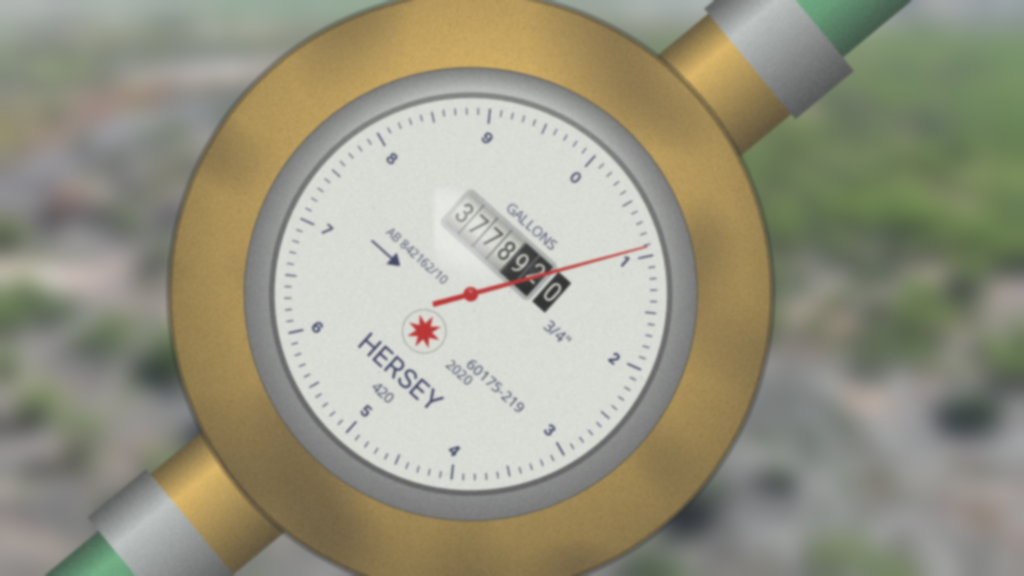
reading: 3778920.9; gal
